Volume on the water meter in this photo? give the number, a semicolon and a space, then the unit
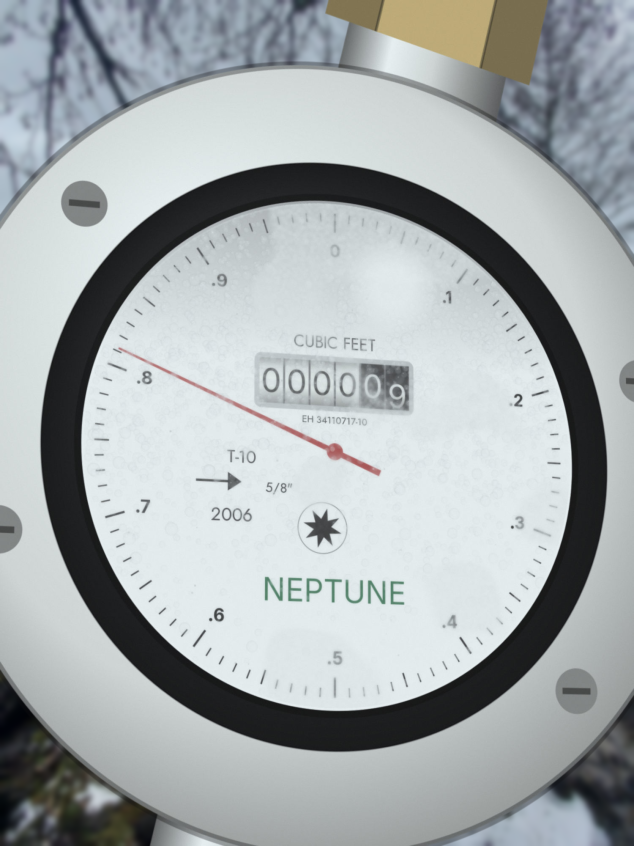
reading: 8.81; ft³
